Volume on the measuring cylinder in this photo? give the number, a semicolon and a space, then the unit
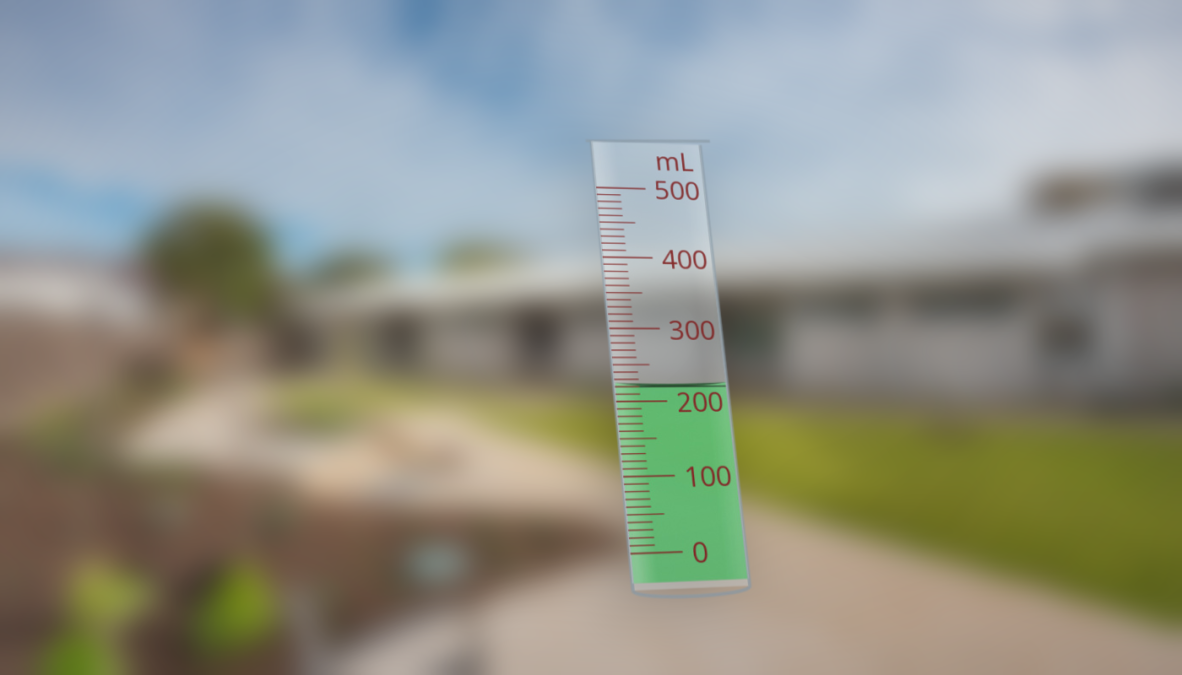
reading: 220; mL
